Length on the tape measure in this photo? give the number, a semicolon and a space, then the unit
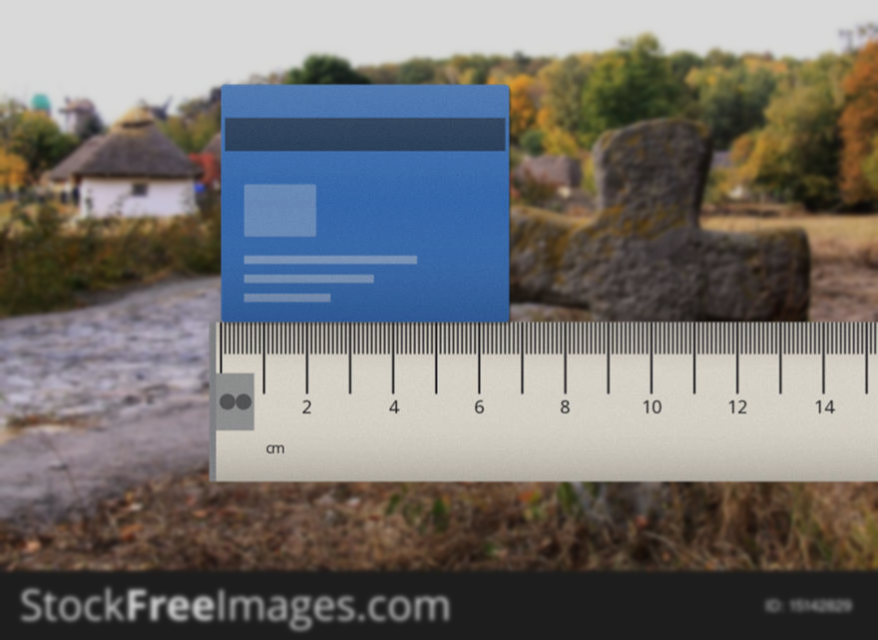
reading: 6.7; cm
